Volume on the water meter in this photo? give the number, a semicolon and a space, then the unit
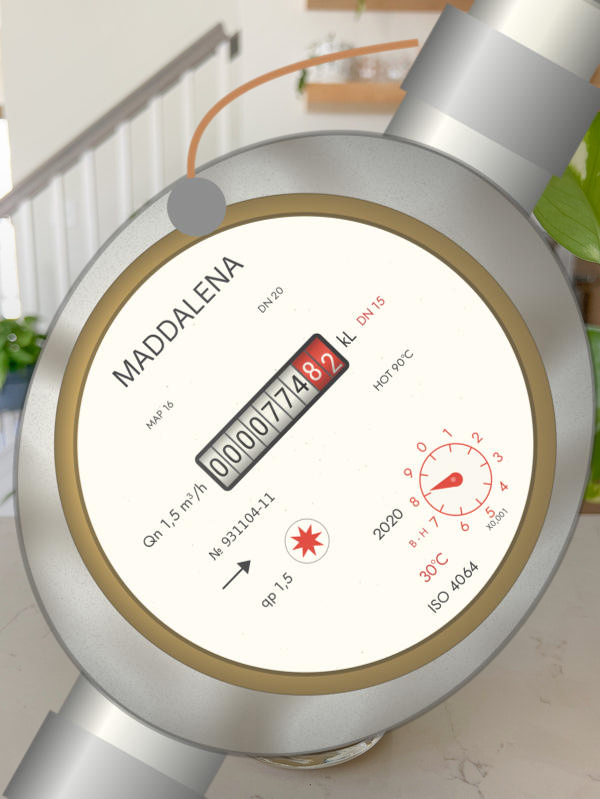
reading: 774.818; kL
